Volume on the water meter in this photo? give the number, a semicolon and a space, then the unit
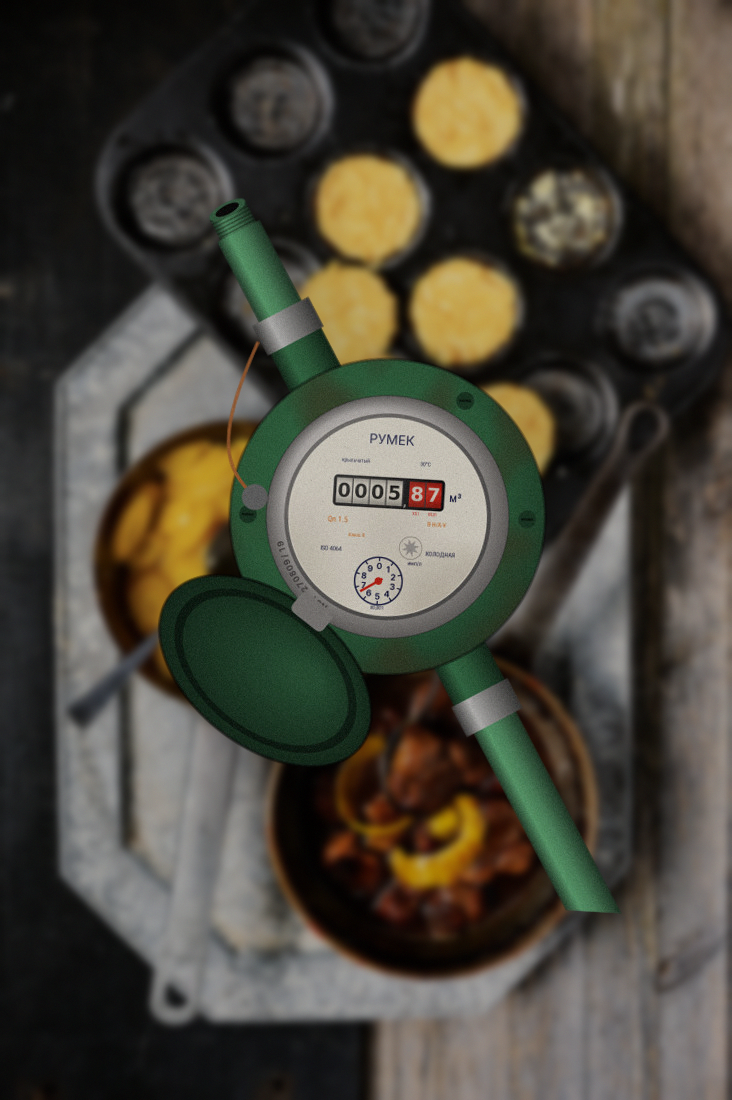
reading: 5.876; m³
